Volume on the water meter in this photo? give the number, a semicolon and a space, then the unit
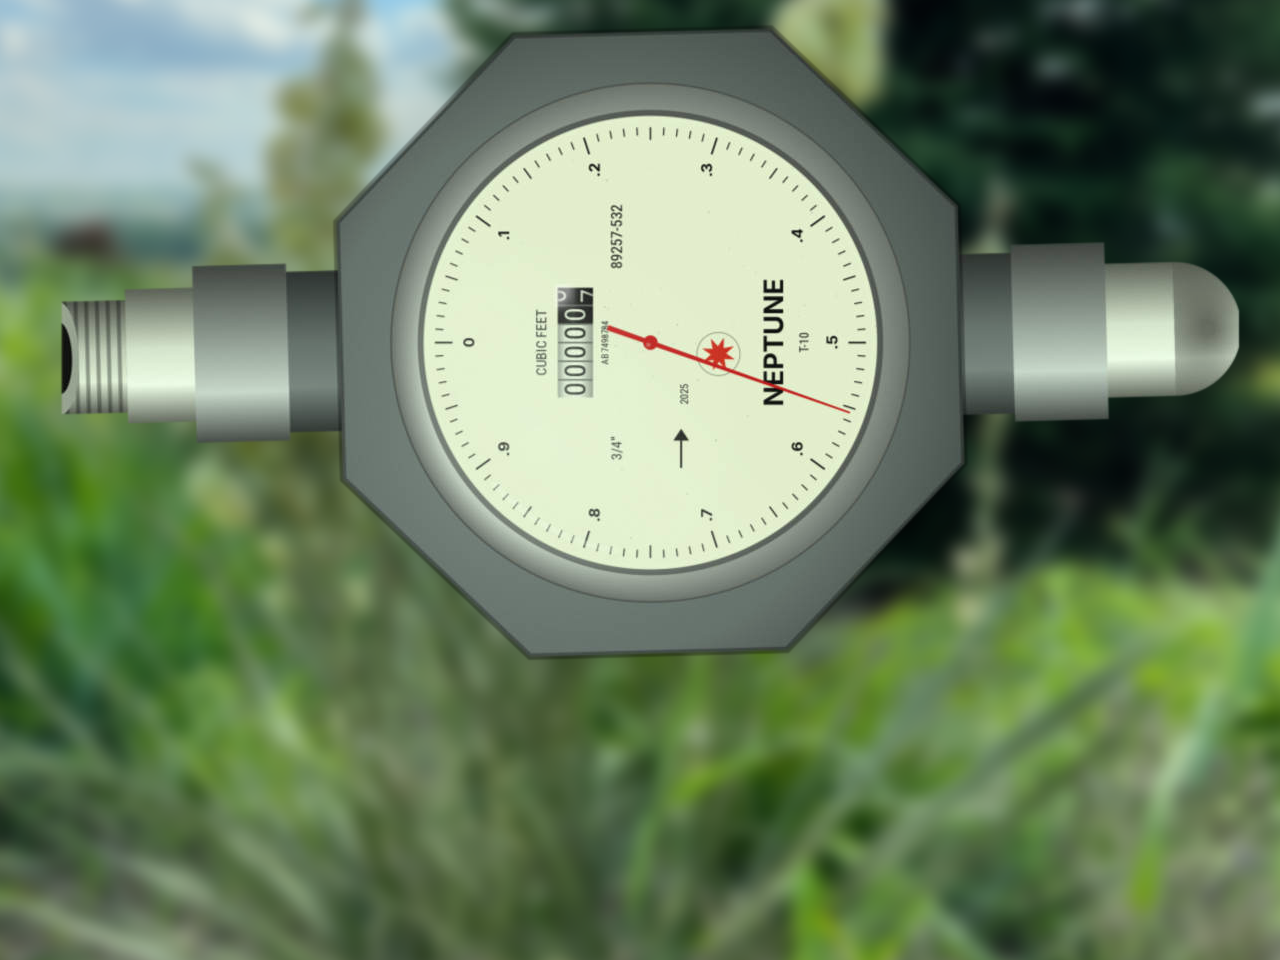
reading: 6.55; ft³
